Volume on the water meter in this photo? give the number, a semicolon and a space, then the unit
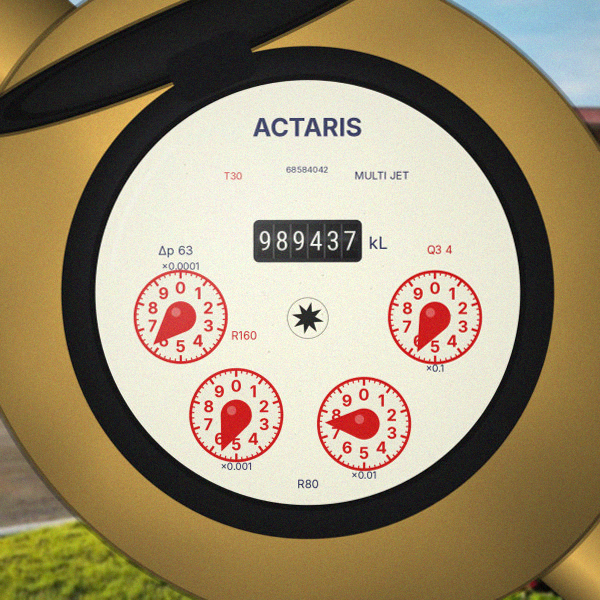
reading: 989437.5756; kL
